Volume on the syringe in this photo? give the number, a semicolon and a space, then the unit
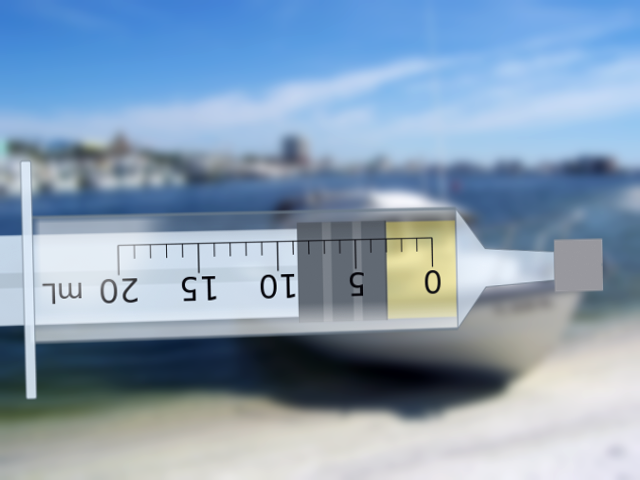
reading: 3; mL
